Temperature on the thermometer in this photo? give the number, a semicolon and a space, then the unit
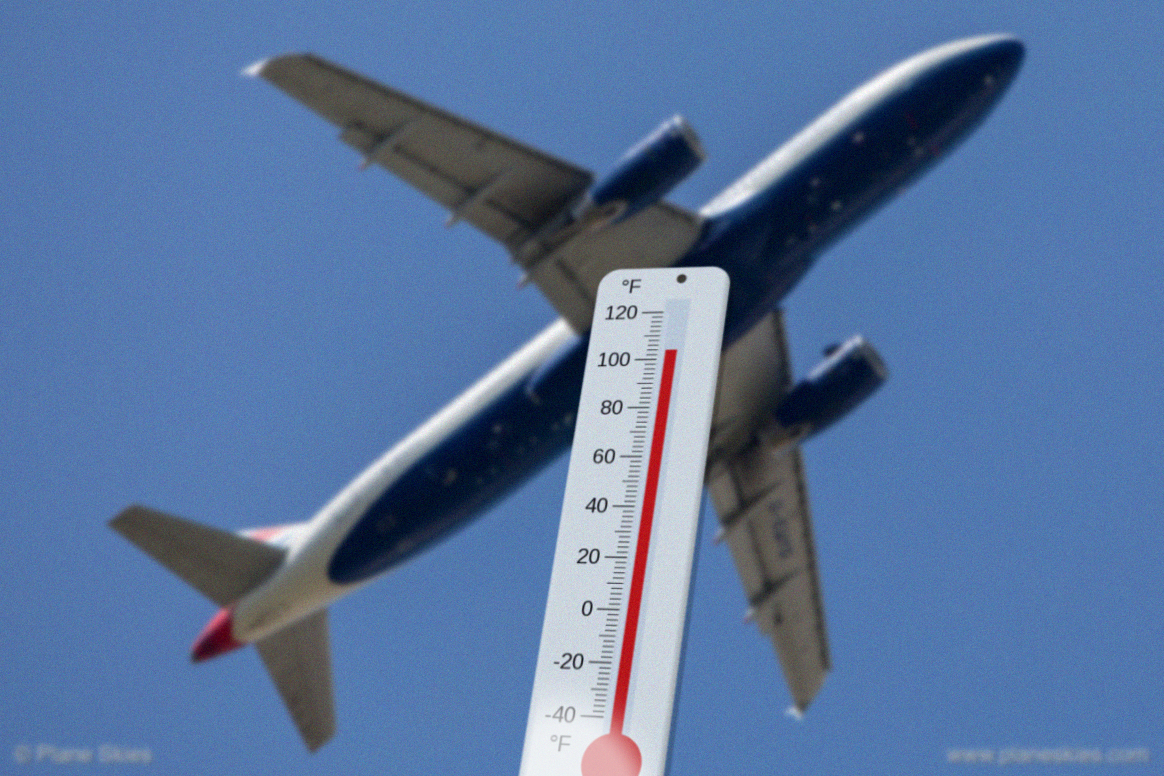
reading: 104; °F
